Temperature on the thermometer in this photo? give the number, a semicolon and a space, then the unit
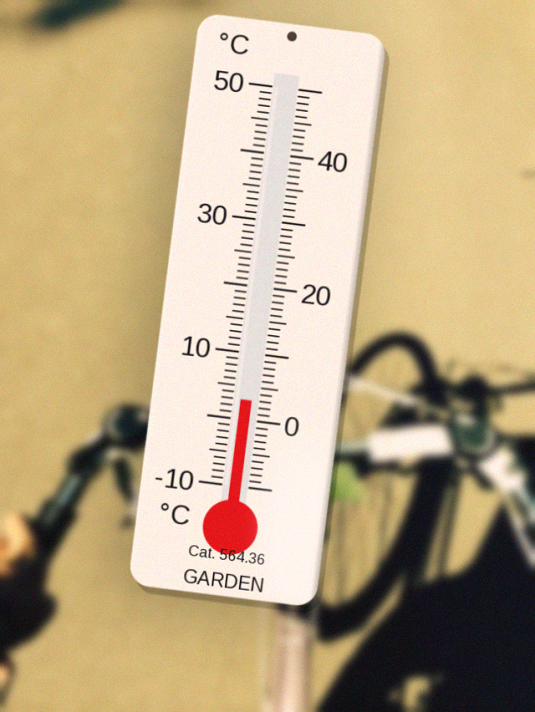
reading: 3; °C
